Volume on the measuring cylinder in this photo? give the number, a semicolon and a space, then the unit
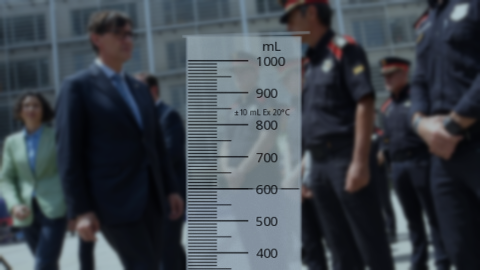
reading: 600; mL
